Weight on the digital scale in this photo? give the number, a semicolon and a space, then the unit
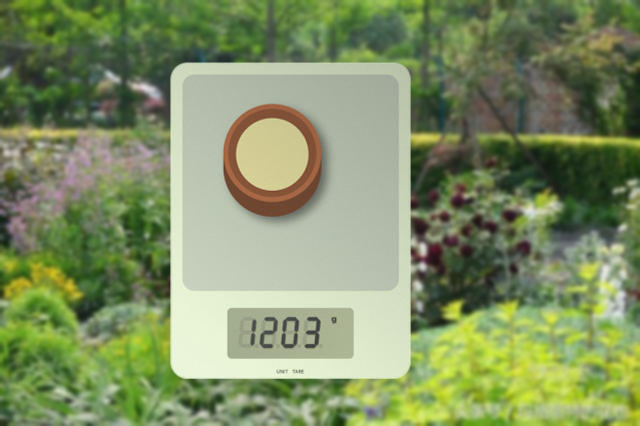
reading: 1203; g
